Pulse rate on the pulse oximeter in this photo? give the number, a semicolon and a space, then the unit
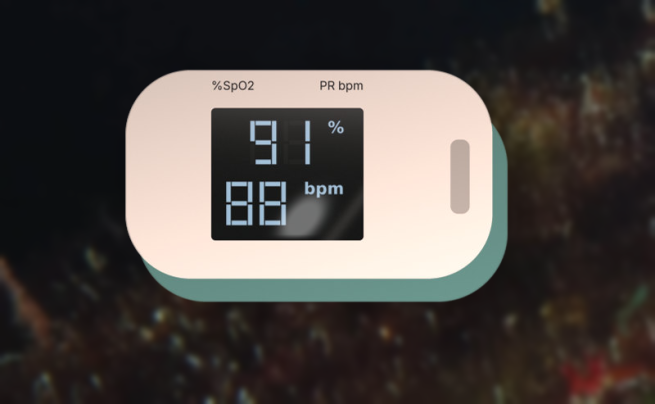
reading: 88; bpm
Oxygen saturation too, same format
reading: 91; %
